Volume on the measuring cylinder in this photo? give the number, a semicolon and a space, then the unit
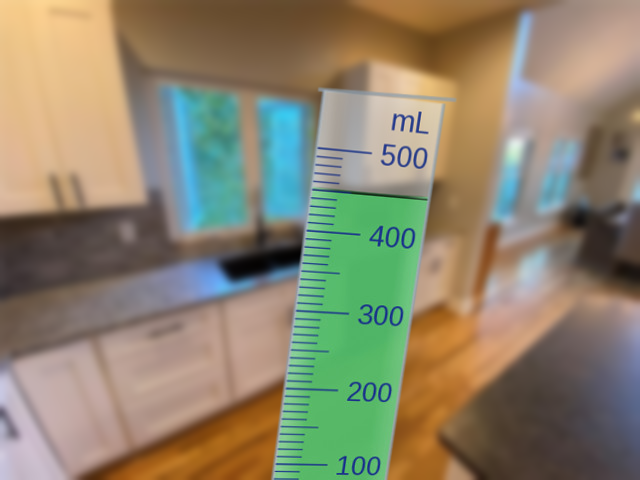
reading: 450; mL
